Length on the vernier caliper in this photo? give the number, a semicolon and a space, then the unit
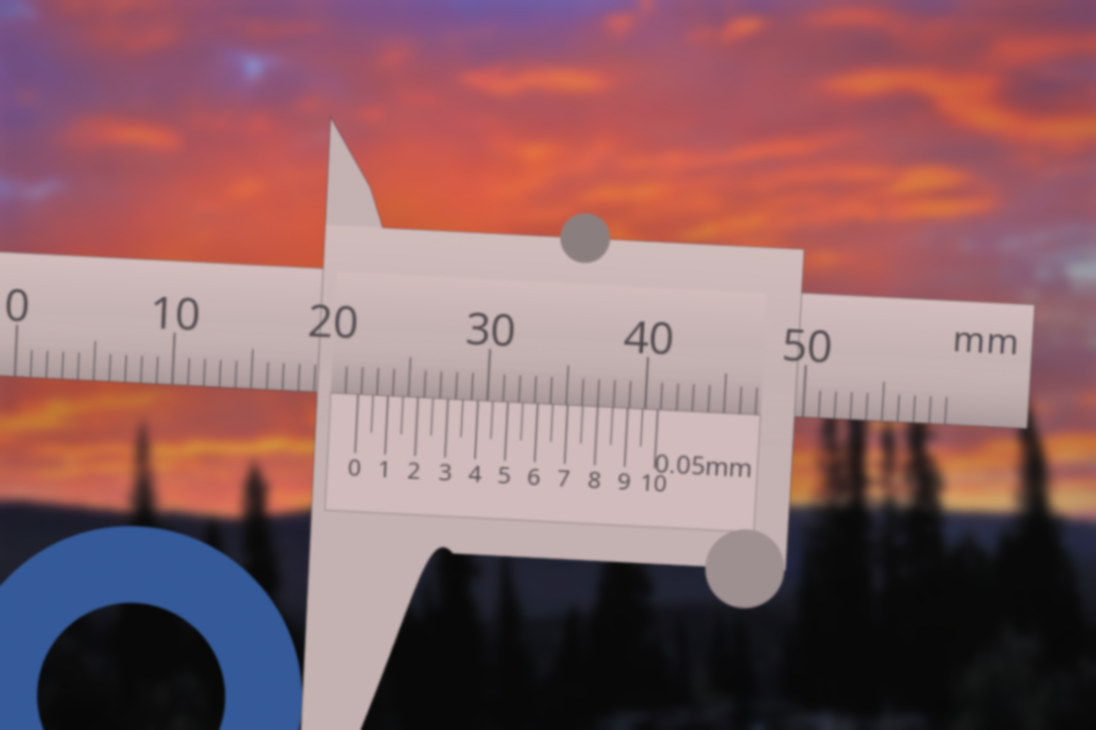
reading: 21.8; mm
